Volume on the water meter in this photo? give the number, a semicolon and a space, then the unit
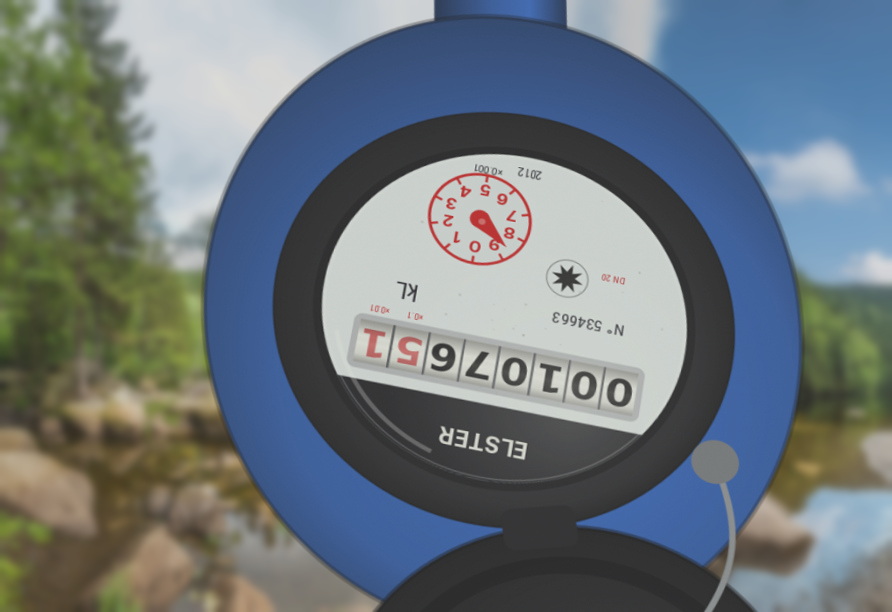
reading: 1076.518; kL
